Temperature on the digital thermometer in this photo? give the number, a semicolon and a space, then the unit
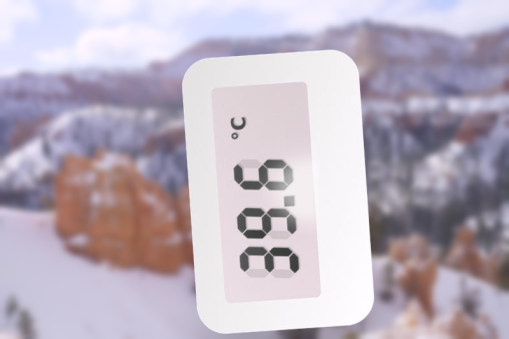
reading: 39.6; °C
